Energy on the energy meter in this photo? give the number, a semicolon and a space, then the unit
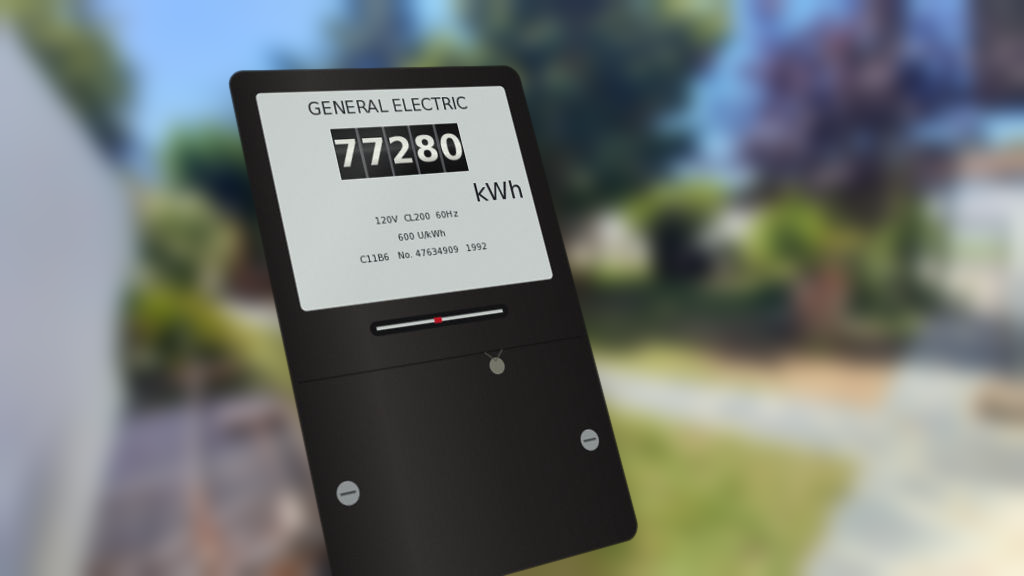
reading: 77280; kWh
